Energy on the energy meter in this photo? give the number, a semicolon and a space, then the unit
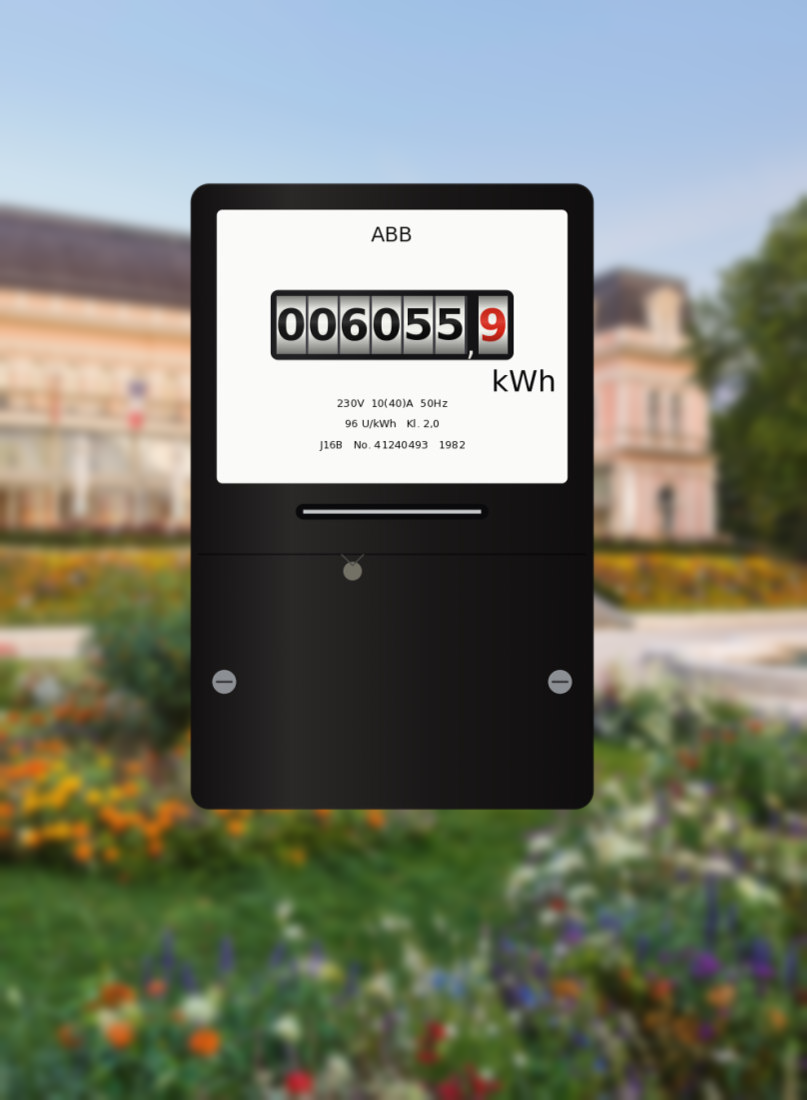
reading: 6055.9; kWh
